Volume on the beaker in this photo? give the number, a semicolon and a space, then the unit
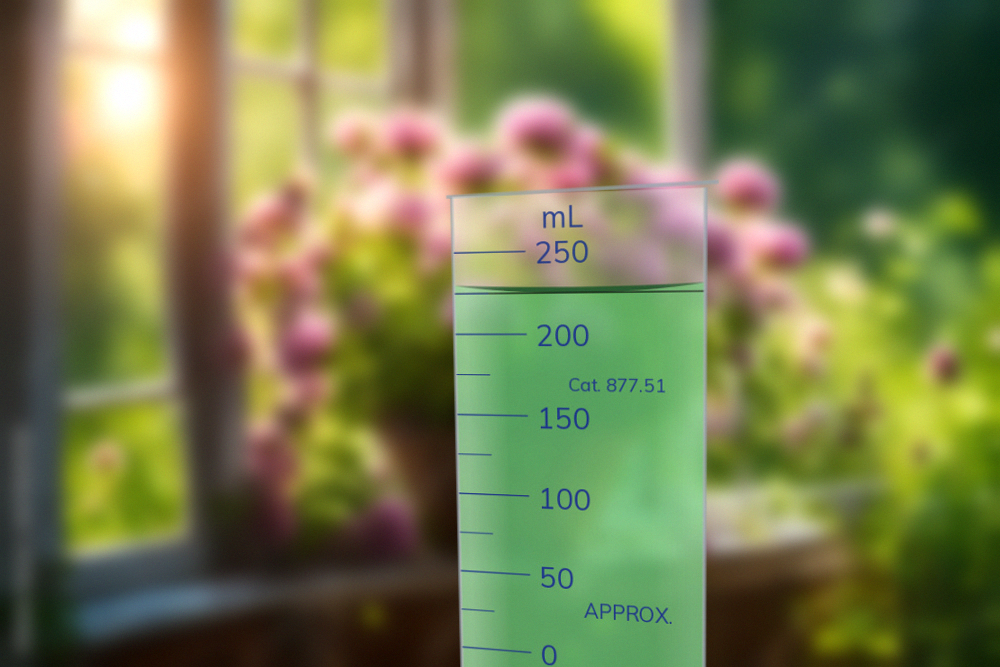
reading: 225; mL
